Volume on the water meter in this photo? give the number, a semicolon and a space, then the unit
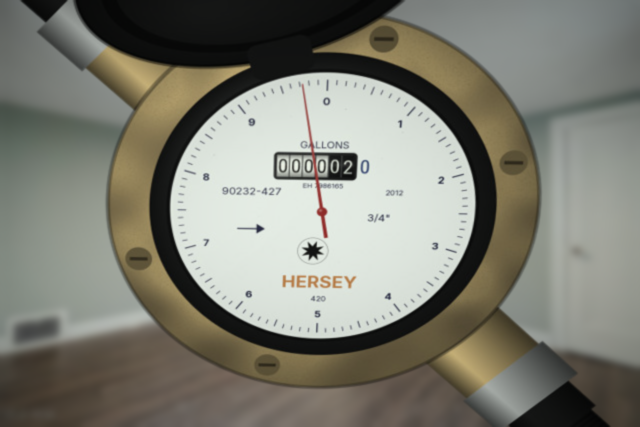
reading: 19.7; gal
